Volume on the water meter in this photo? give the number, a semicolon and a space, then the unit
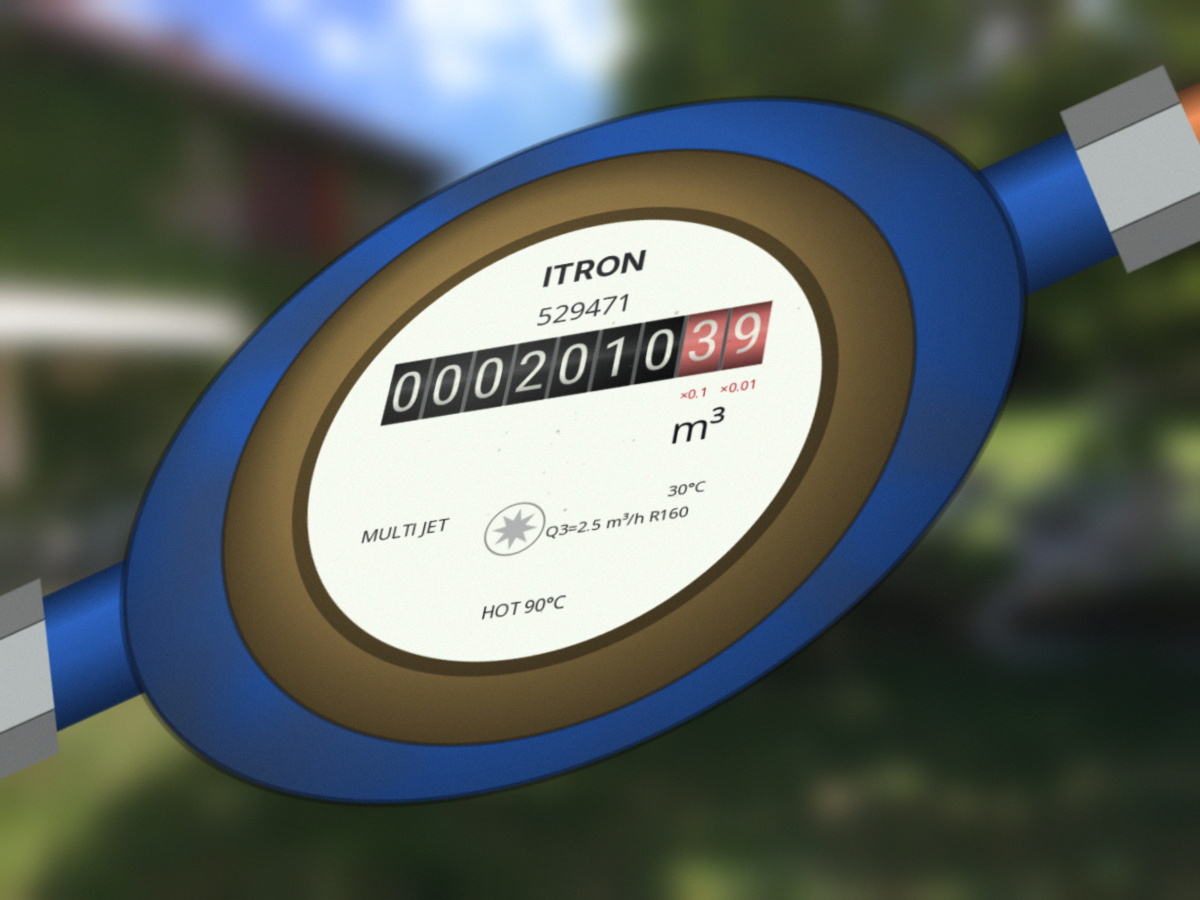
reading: 2010.39; m³
